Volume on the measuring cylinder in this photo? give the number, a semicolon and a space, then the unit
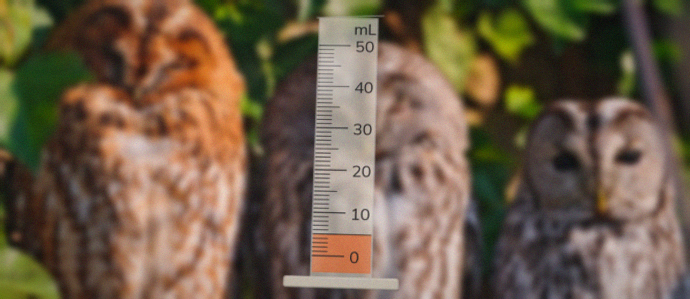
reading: 5; mL
